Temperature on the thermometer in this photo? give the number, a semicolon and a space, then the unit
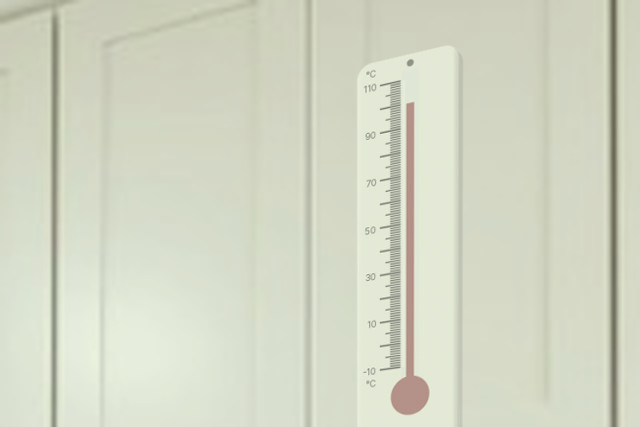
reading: 100; °C
